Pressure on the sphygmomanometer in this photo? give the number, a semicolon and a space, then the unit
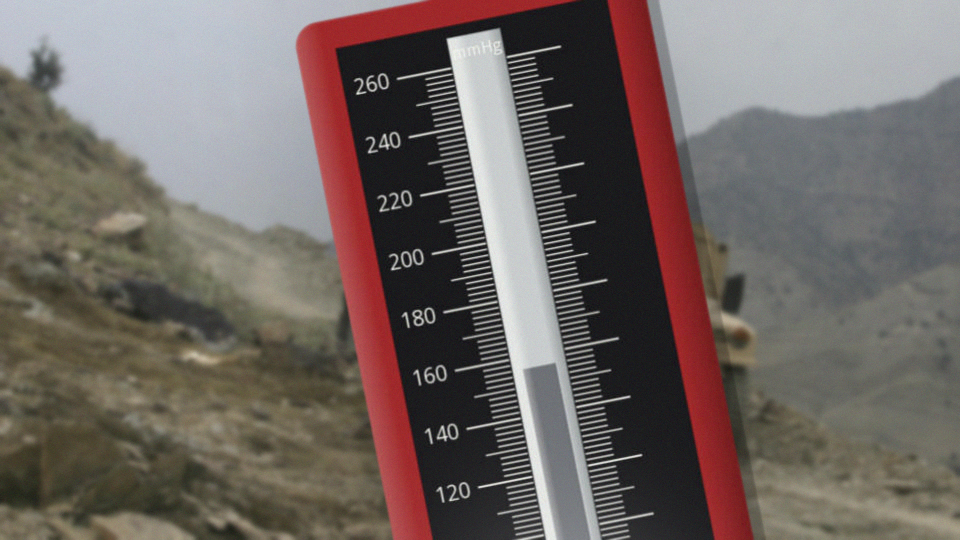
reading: 156; mmHg
